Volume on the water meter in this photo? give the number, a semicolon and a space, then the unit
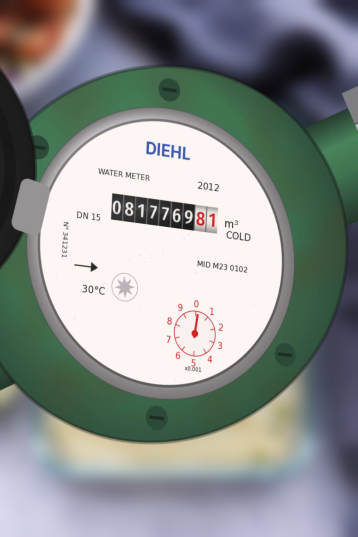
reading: 817769.810; m³
